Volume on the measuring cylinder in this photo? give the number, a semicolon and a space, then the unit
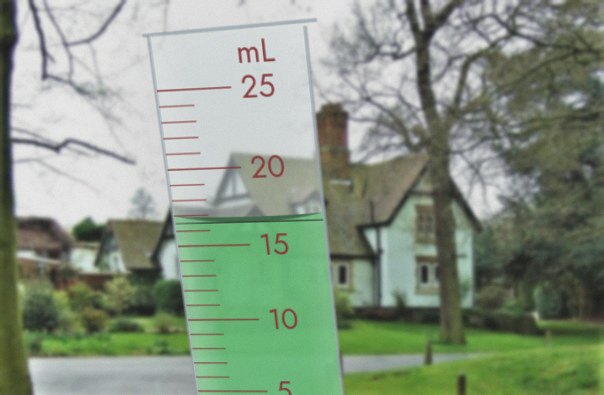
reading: 16.5; mL
